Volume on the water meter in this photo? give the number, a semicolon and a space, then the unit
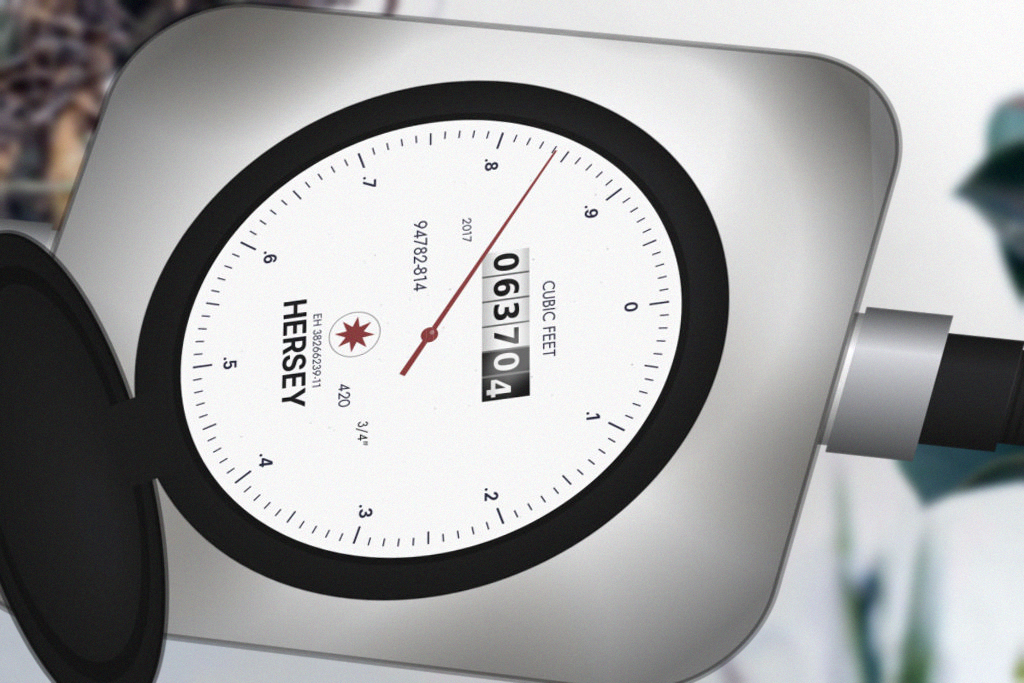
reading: 63703.84; ft³
